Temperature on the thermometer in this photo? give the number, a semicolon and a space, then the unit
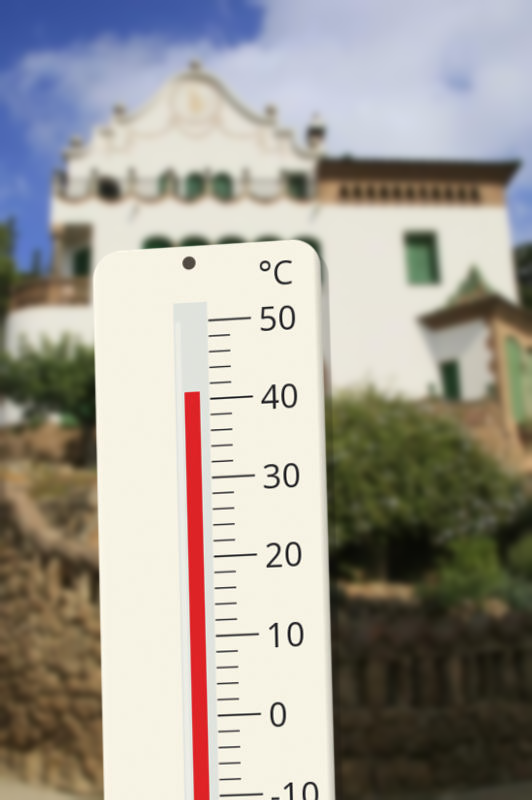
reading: 41; °C
